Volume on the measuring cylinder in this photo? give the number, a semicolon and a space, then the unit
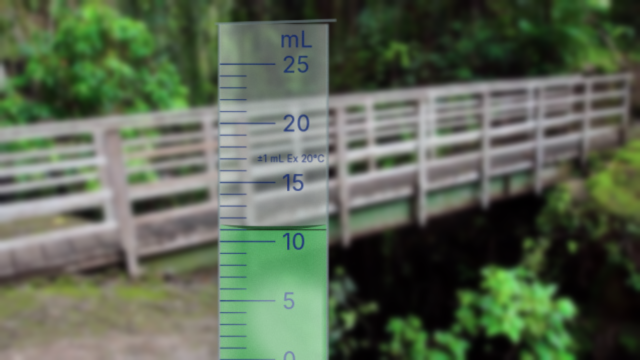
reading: 11; mL
